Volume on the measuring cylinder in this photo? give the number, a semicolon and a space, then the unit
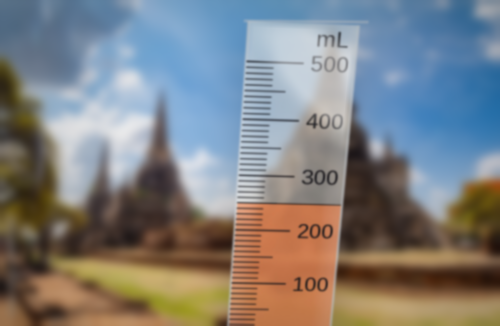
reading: 250; mL
